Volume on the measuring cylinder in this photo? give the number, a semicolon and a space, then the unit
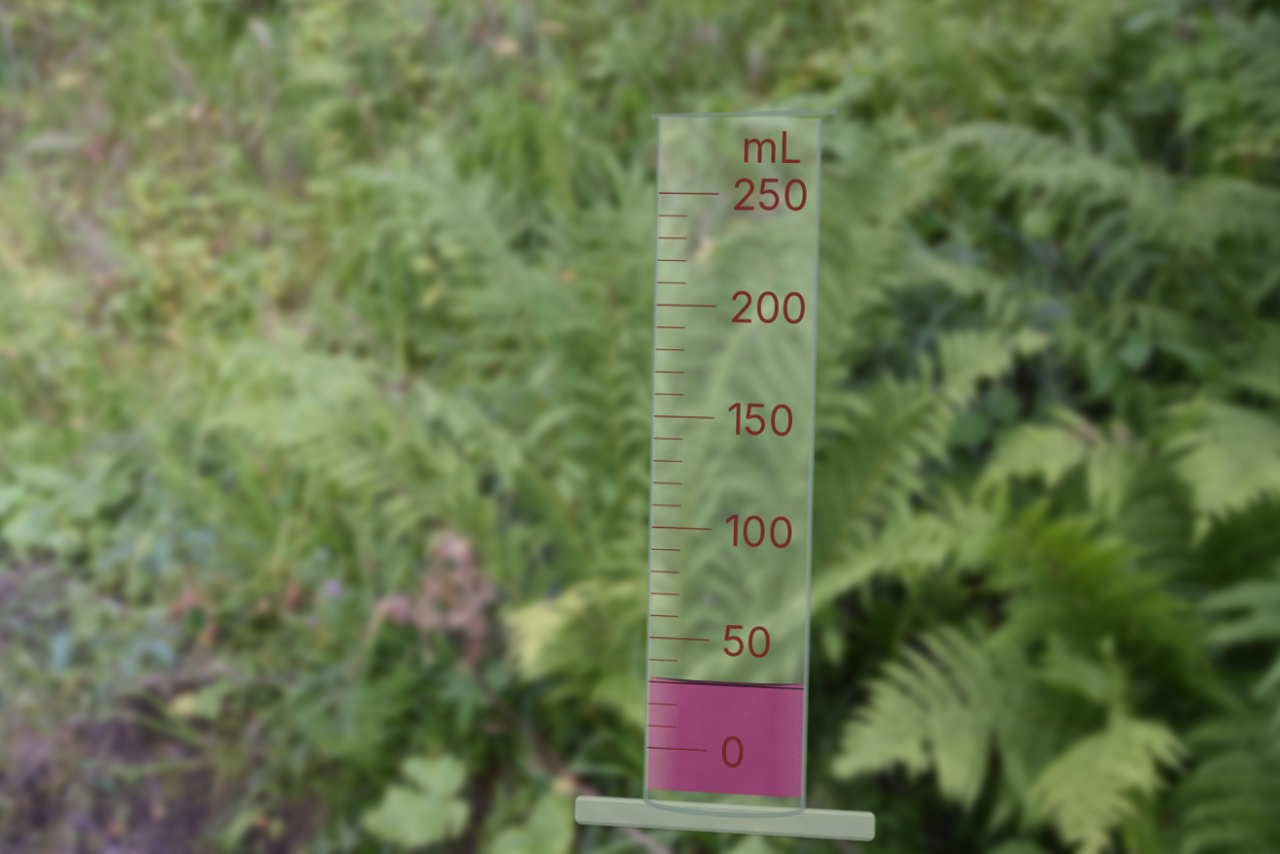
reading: 30; mL
